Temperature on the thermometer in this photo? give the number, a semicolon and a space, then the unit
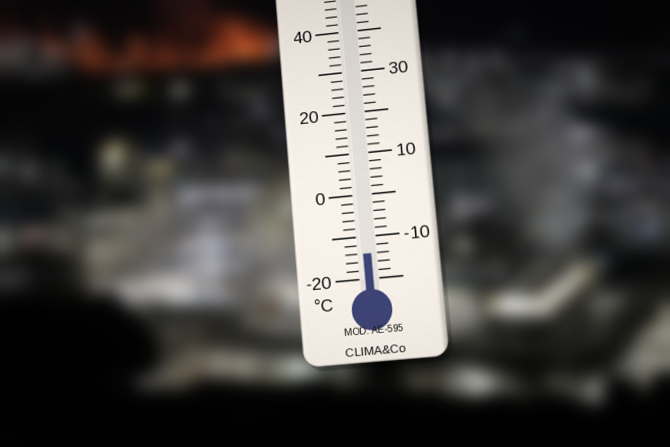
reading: -14; °C
